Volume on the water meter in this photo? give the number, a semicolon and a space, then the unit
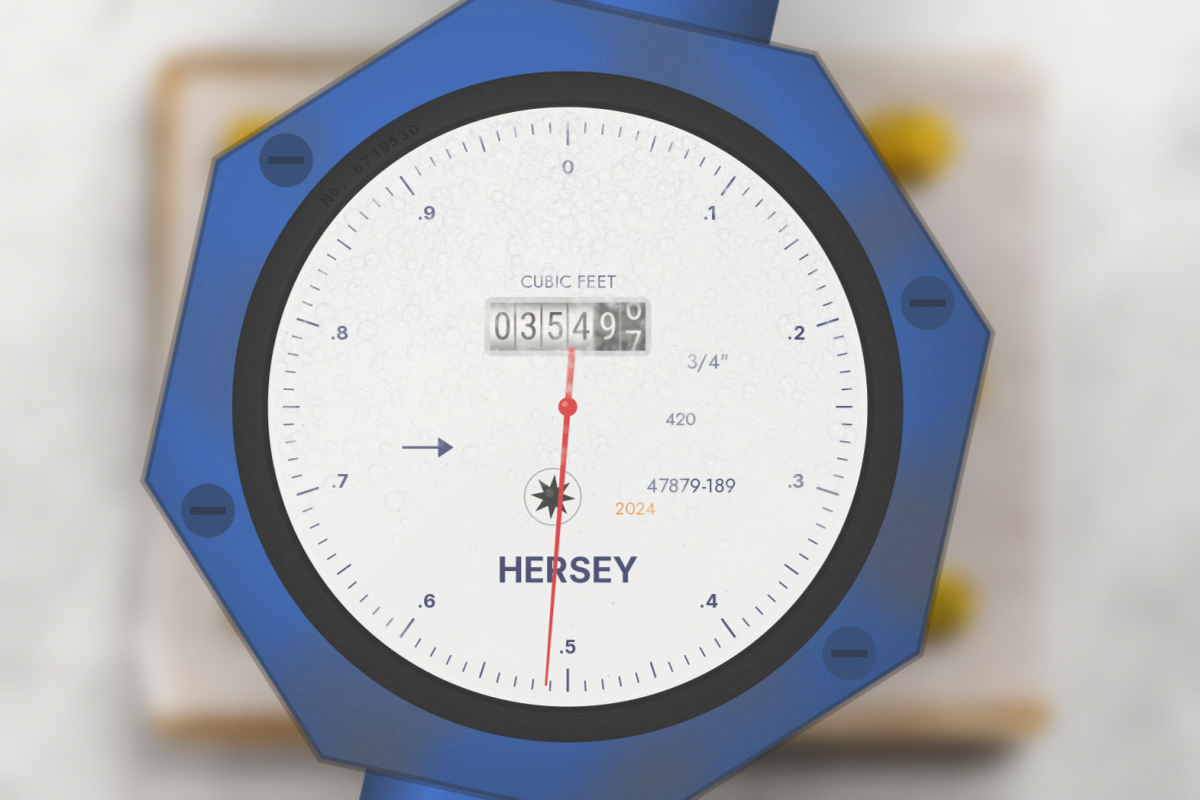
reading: 35496.51; ft³
